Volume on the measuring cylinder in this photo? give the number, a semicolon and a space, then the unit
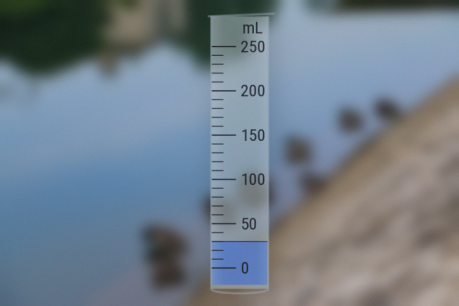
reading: 30; mL
